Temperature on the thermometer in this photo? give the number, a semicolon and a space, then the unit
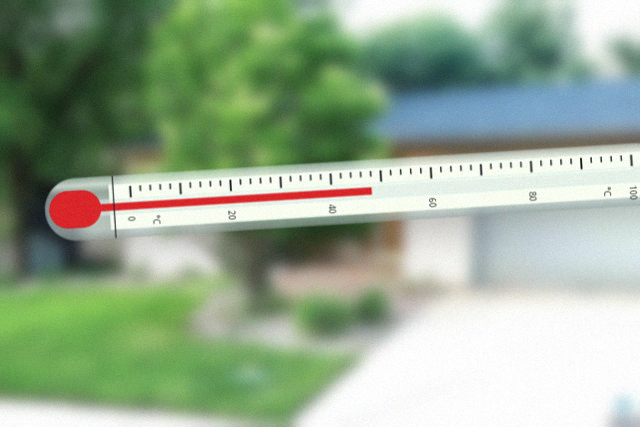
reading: 48; °C
